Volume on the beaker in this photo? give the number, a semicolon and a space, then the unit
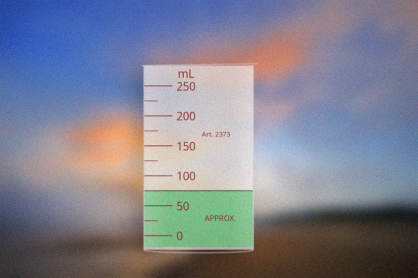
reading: 75; mL
